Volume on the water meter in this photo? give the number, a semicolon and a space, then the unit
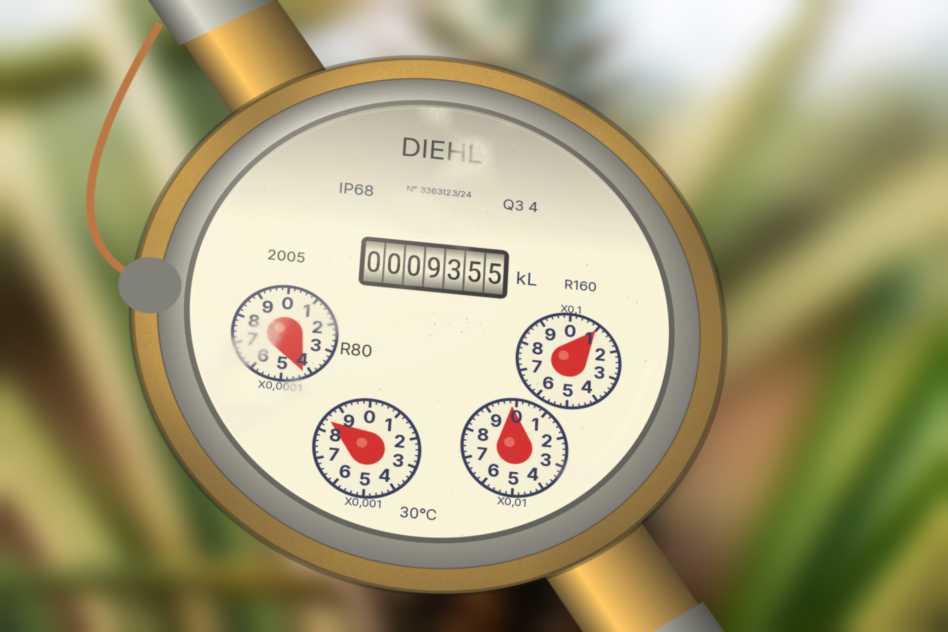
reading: 9355.0984; kL
